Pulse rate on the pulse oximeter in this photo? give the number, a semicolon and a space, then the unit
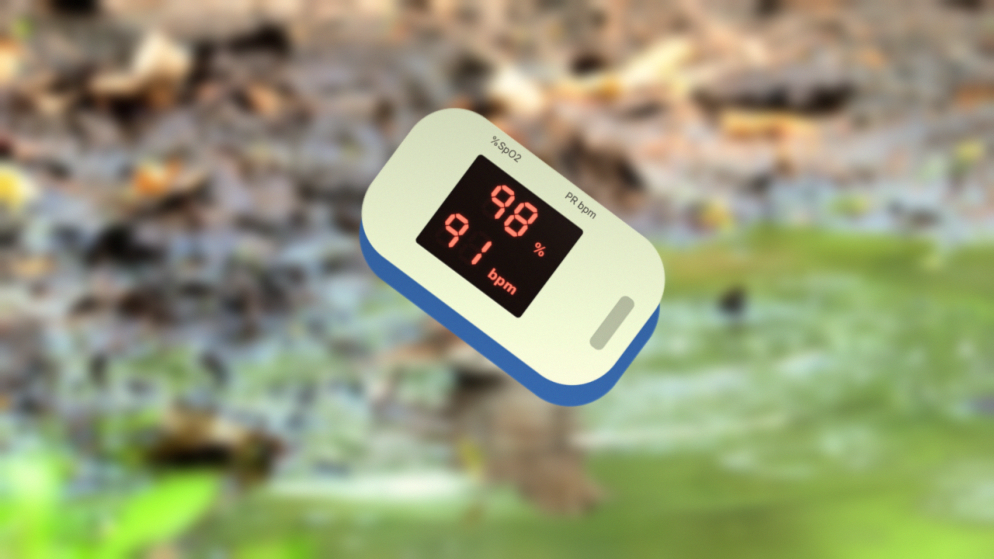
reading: 91; bpm
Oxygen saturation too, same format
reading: 98; %
